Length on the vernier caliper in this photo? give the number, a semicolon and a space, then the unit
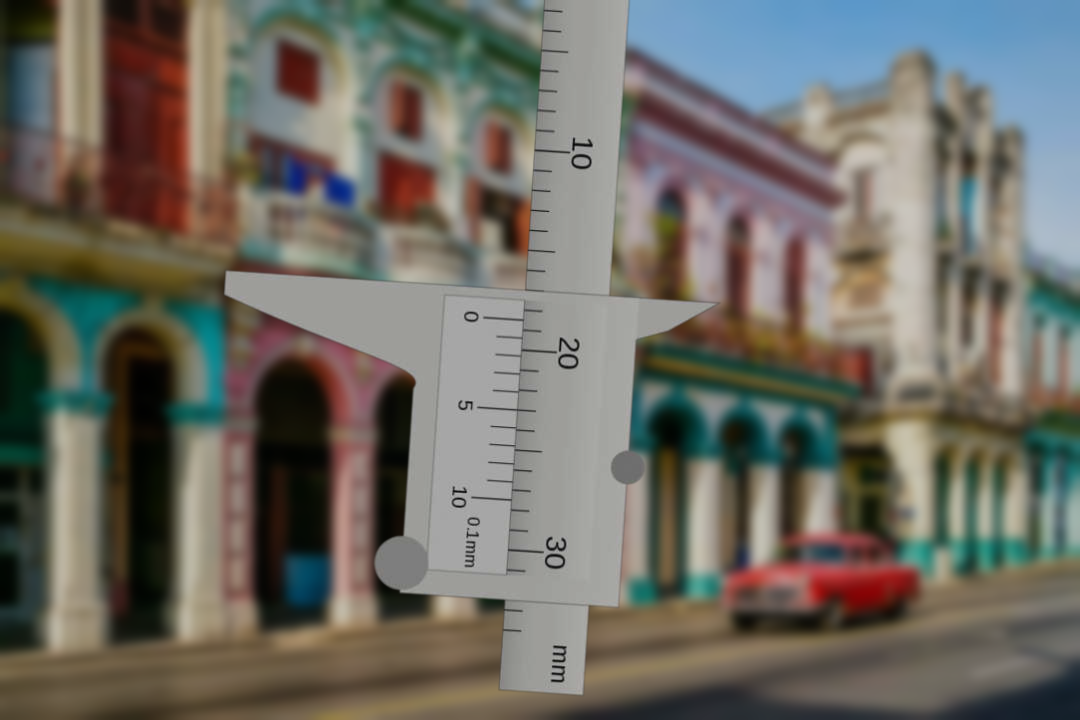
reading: 18.5; mm
